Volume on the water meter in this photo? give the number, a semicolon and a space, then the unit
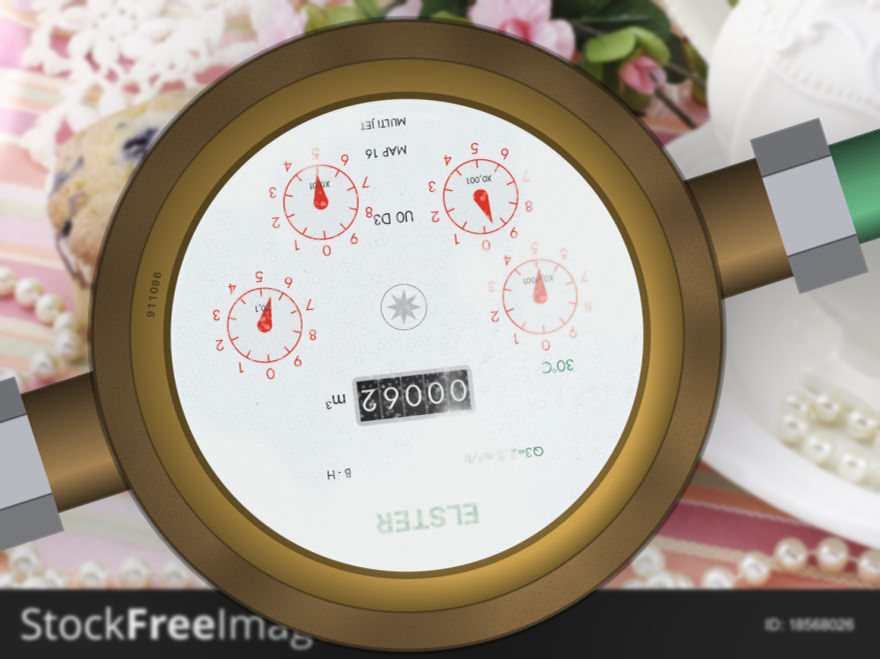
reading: 62.5495; m³
